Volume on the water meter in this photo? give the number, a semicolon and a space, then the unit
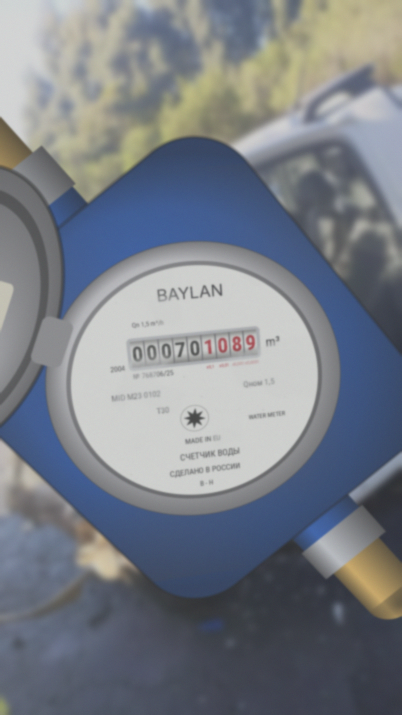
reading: 70.1089; m³
